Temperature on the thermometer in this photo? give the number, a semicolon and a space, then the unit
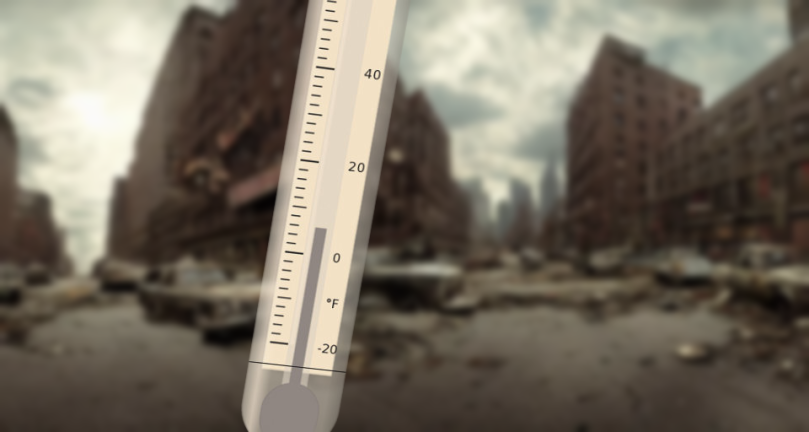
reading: 6; °F
